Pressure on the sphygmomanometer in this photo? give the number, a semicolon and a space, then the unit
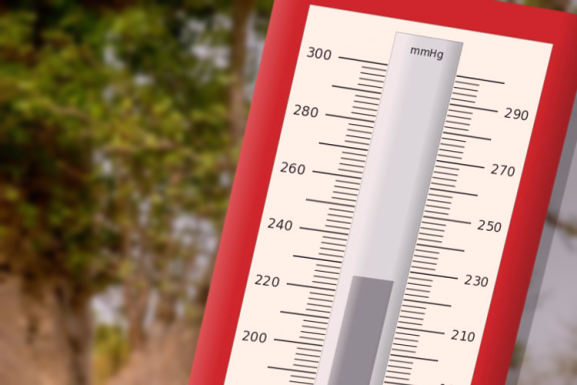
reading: 226; mmHg
